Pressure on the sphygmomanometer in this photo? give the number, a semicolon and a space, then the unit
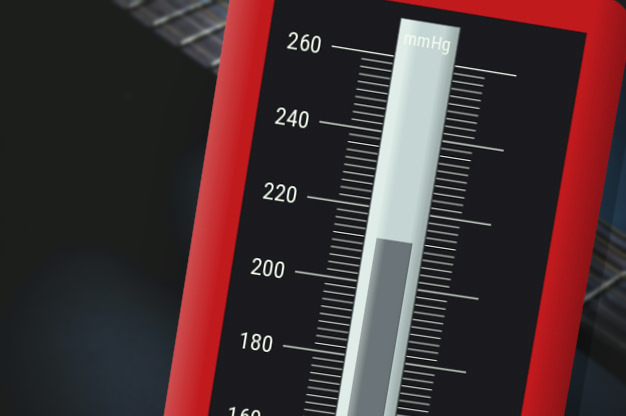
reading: 212; mmHg
